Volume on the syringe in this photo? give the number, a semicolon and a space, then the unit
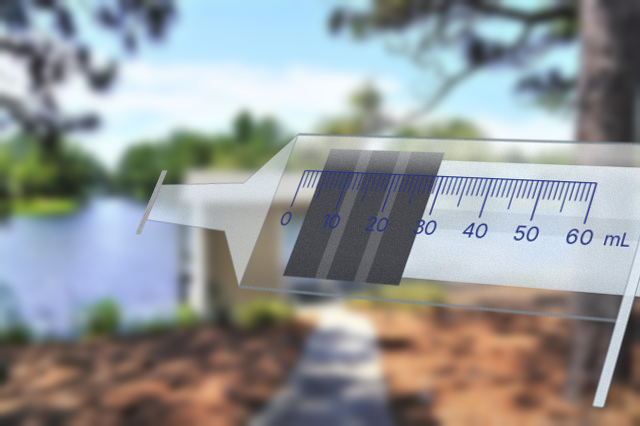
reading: 4; mL
